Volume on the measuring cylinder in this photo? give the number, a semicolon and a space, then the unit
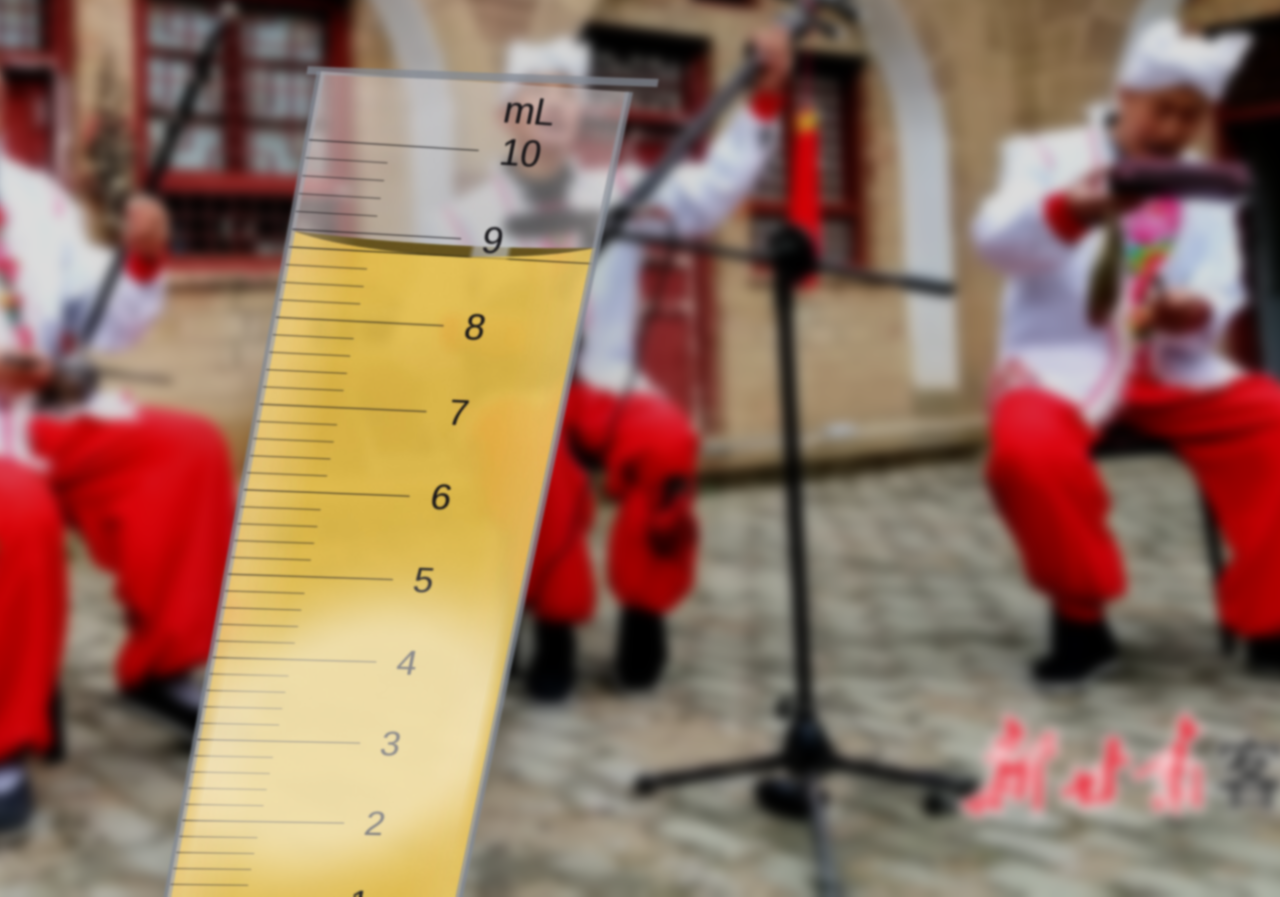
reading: 8.8; mL
